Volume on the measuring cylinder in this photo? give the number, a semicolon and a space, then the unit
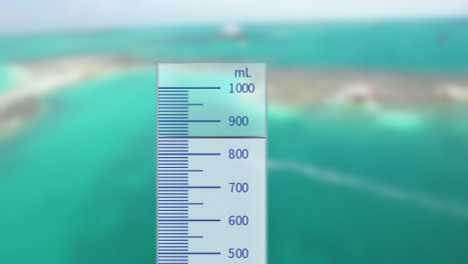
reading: 850; mL
